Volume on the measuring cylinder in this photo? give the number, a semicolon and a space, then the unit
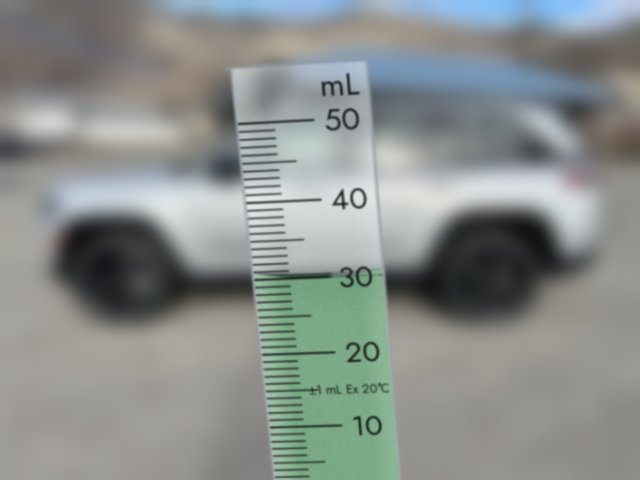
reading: 30; mL
